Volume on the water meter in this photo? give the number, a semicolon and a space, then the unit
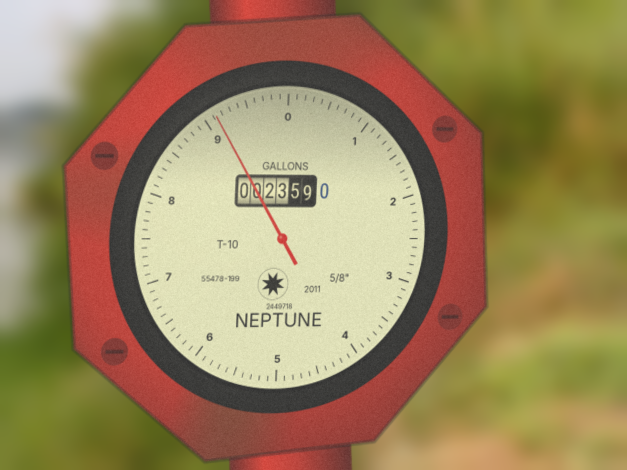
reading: 23589.1; gal
